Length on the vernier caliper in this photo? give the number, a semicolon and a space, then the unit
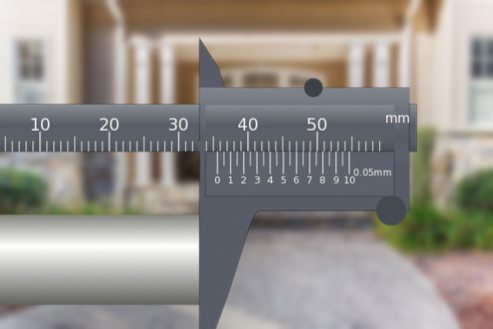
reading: 35.6; mm
